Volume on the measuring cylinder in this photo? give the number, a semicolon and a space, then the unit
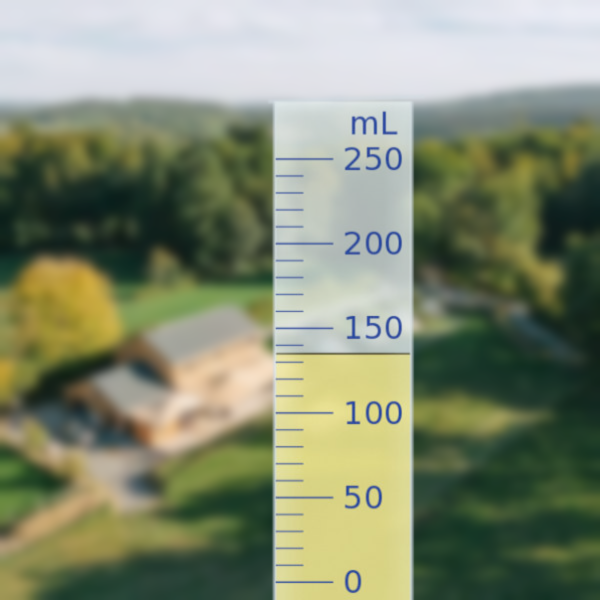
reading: 135; mL
